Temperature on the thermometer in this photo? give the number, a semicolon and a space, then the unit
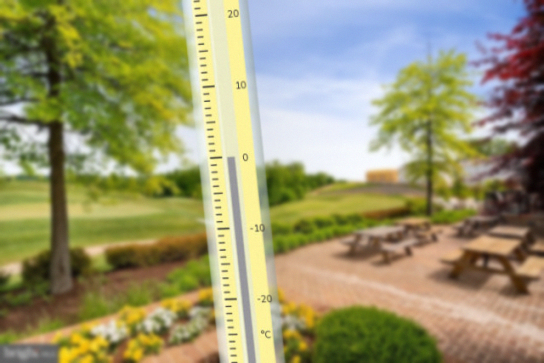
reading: 0; °C
